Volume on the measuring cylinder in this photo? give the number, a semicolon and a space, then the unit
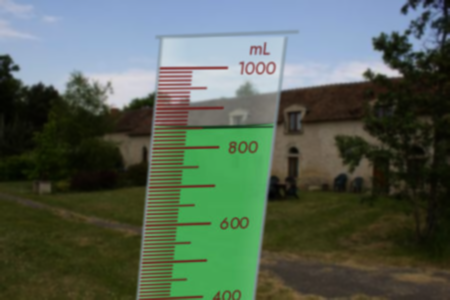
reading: 850; mL
